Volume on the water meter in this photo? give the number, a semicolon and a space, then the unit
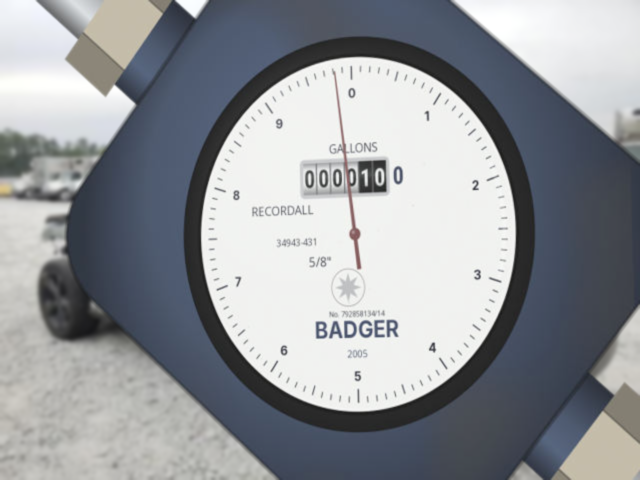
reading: 99.8; gal
